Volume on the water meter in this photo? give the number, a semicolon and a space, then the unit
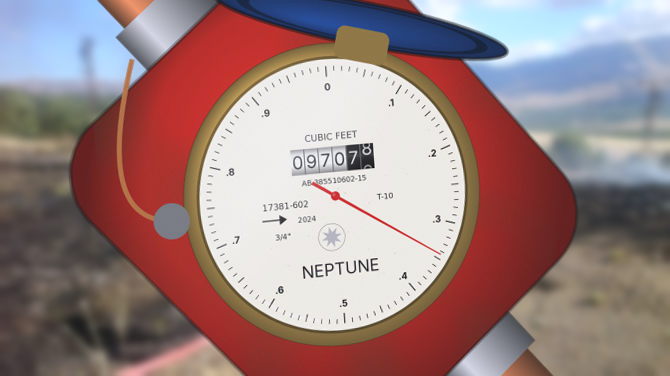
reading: 97078.34; ft³
